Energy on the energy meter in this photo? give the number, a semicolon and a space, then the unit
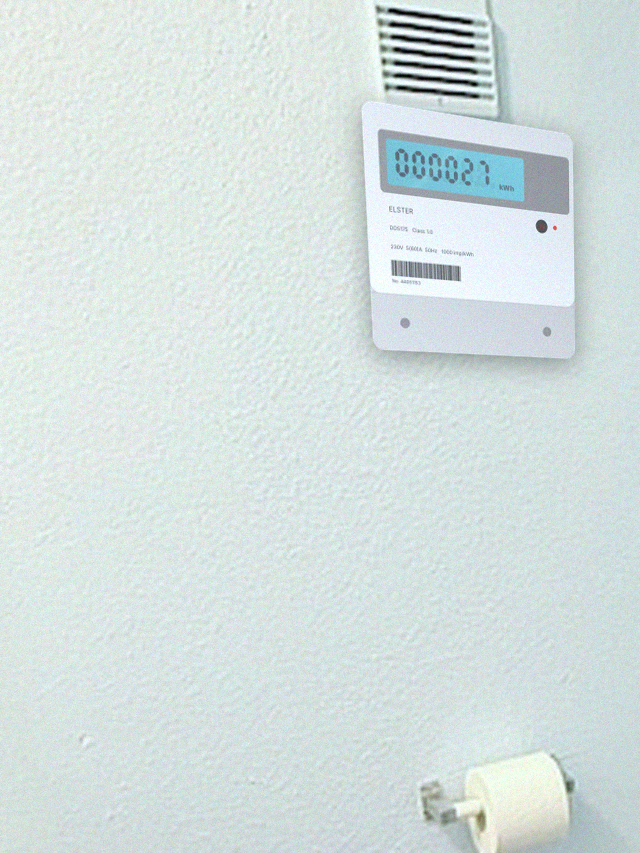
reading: 27; kWh
